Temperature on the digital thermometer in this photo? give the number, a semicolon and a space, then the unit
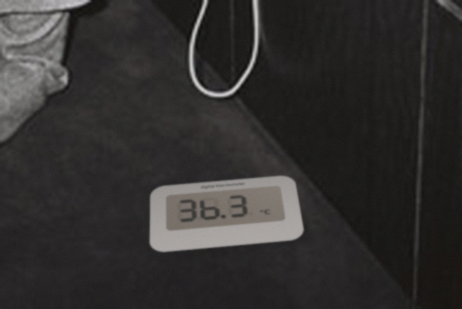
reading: 36.3; °C
